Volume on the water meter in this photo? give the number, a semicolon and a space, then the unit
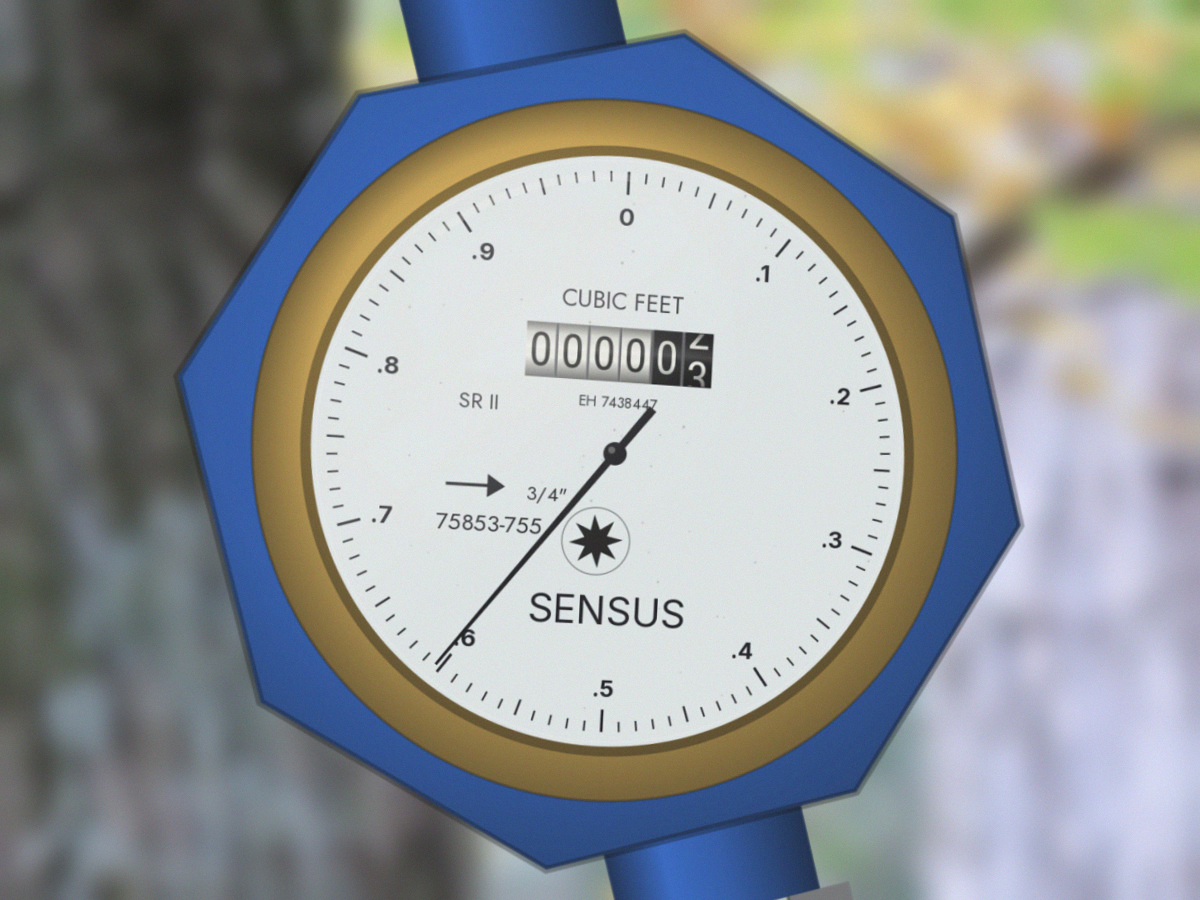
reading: 2.60; ft³
